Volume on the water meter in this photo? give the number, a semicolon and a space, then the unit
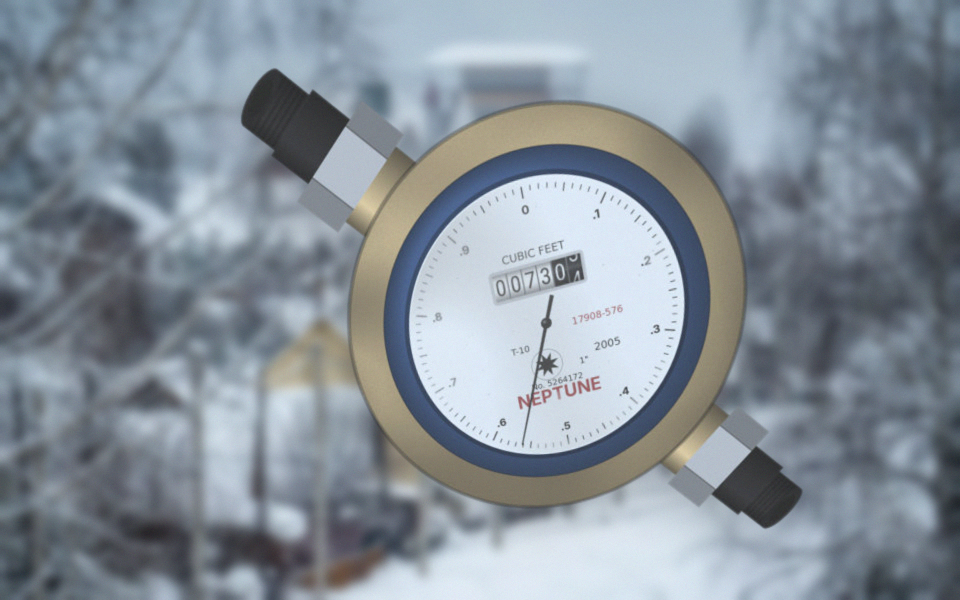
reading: 7303.56; ft³
